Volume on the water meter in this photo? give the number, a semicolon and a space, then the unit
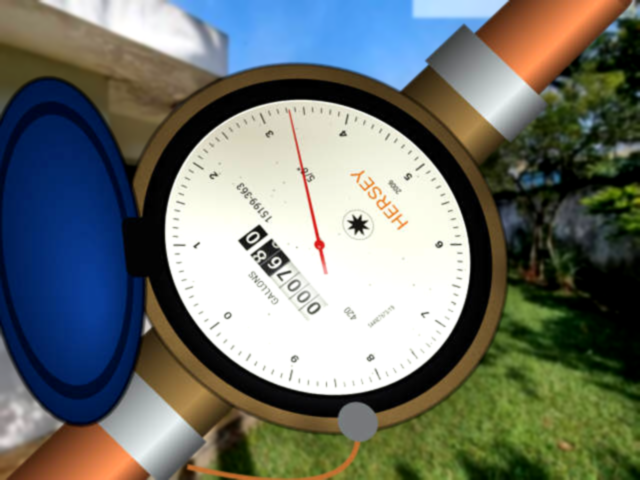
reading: 7683.3; gal
